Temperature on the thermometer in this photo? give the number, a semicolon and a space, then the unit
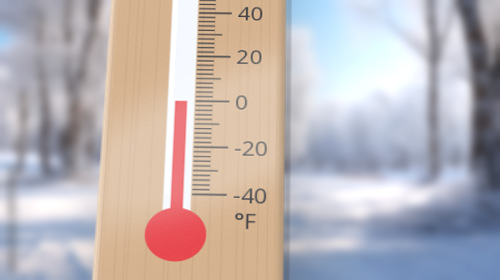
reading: 0; °F
